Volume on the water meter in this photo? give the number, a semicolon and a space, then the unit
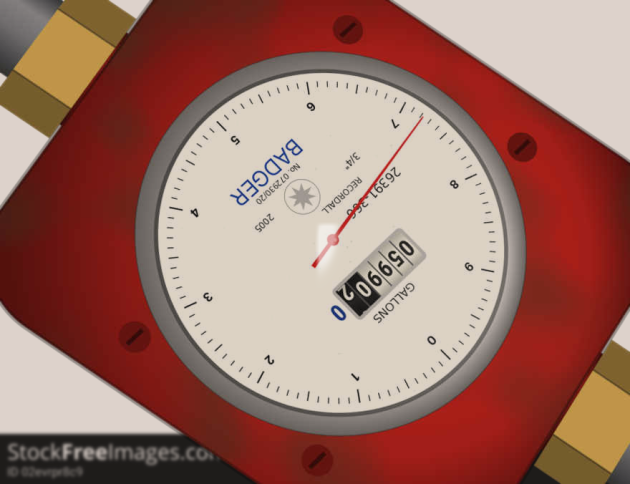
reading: 599017.2; gal
